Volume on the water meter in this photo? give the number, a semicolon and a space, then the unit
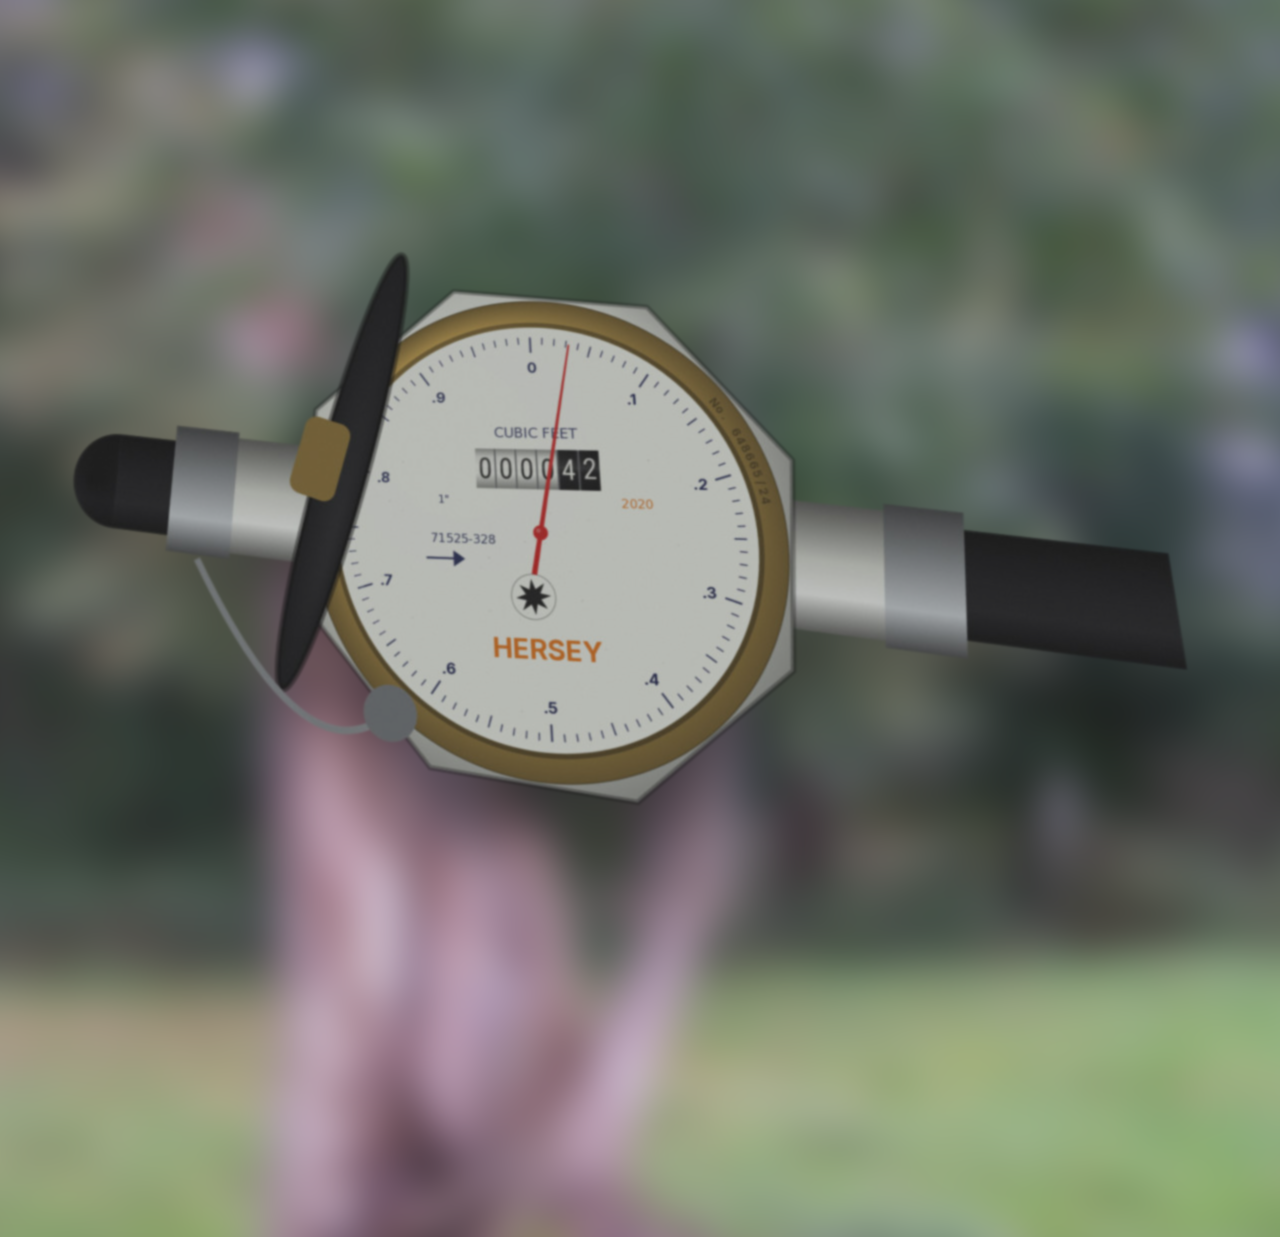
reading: 42.03; ft³
